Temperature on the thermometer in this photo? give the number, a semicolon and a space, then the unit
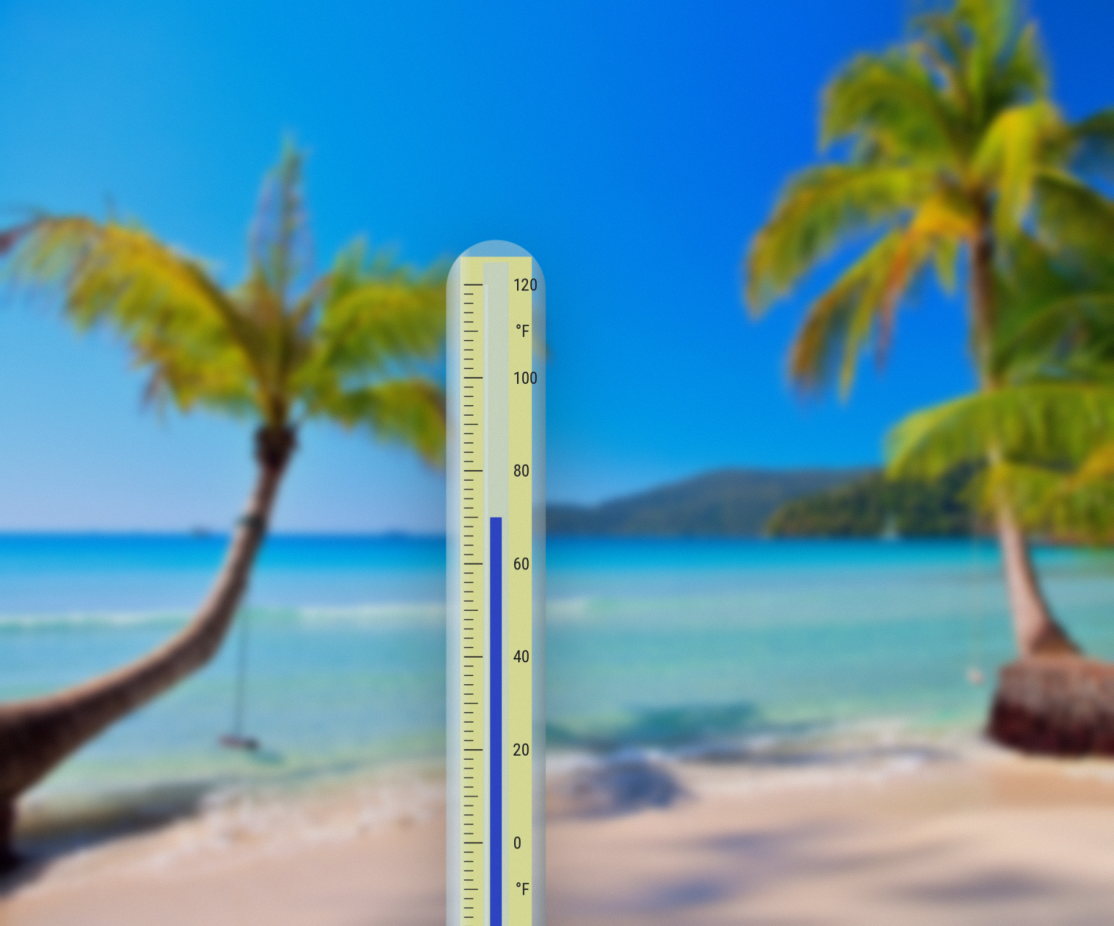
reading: 70; °F
